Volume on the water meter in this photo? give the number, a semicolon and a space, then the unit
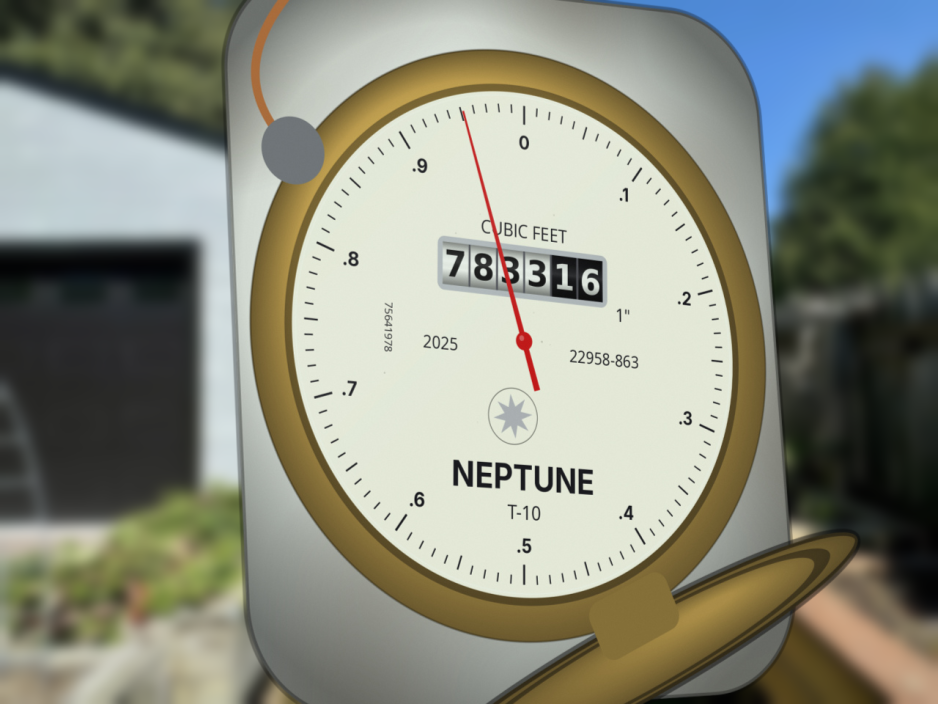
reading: 783315.95; ft³
